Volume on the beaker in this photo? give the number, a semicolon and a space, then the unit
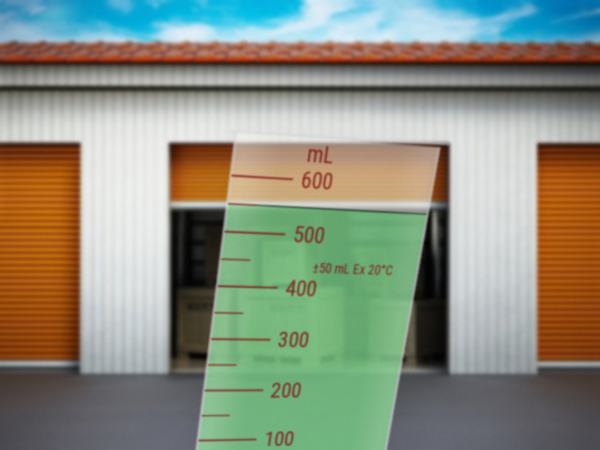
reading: 550; mL
